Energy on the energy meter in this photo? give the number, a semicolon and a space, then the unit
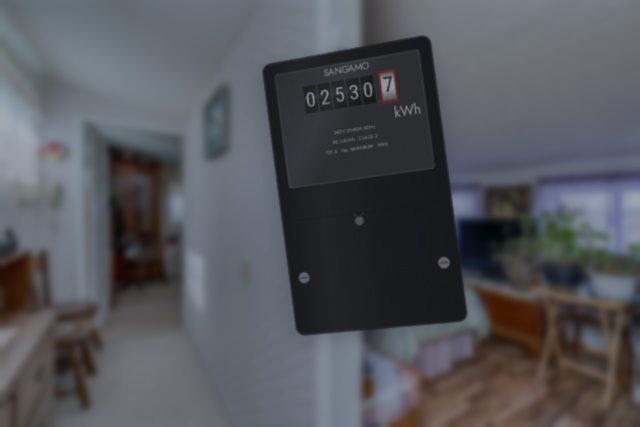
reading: 2530.7; kWh
